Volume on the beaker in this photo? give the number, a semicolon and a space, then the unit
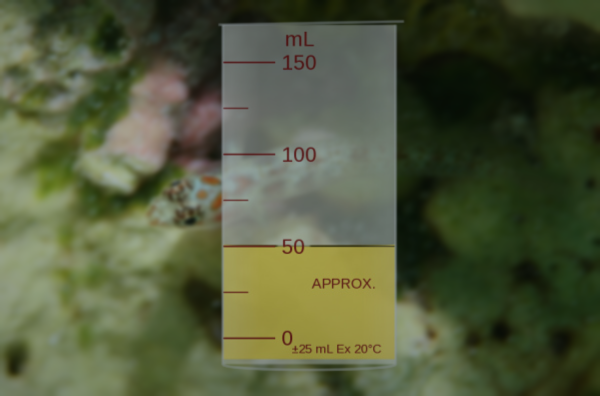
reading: 50; mL
